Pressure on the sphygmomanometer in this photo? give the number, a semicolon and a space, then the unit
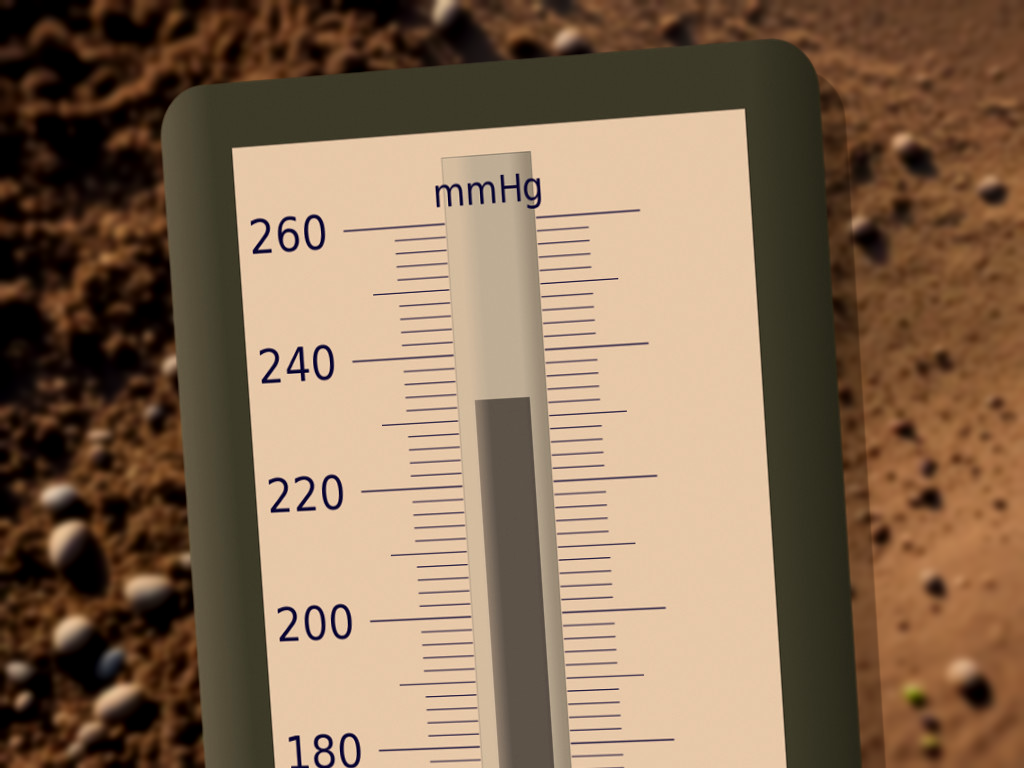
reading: 233; mmHg
